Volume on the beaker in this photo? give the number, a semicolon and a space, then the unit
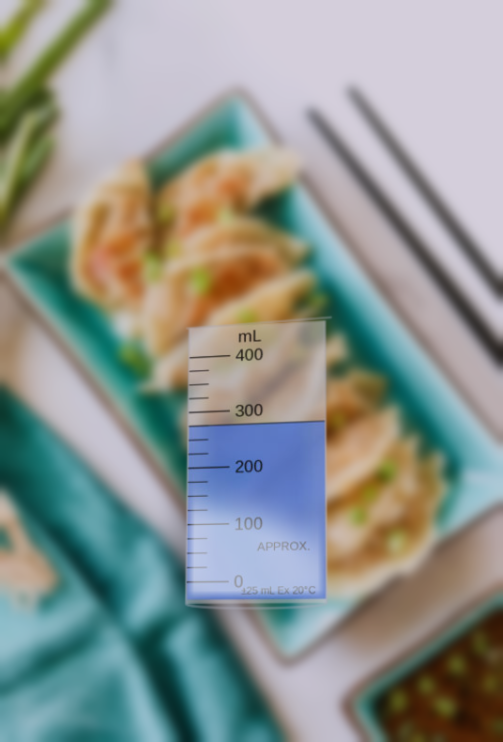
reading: 275; mL
